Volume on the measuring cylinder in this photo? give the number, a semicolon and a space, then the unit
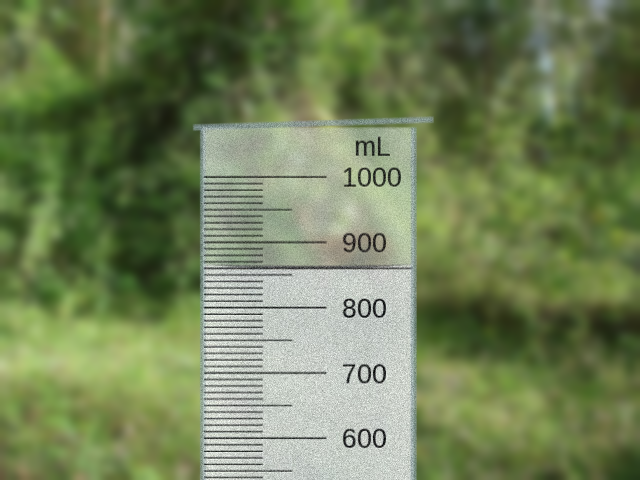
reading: 860; mL
